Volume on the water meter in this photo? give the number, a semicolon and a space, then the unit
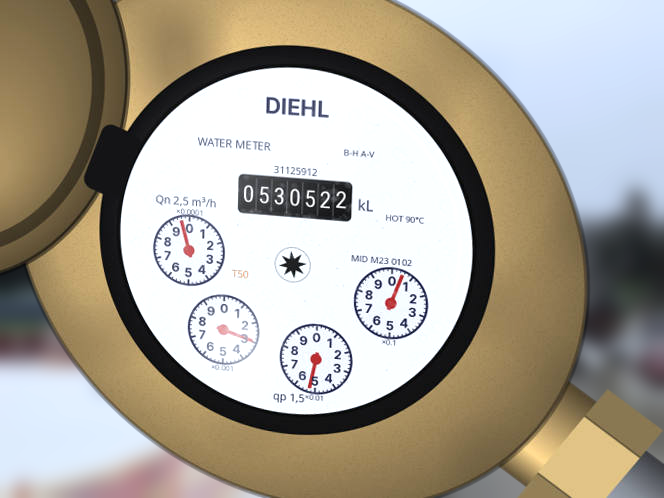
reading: 530522.0529; kL
